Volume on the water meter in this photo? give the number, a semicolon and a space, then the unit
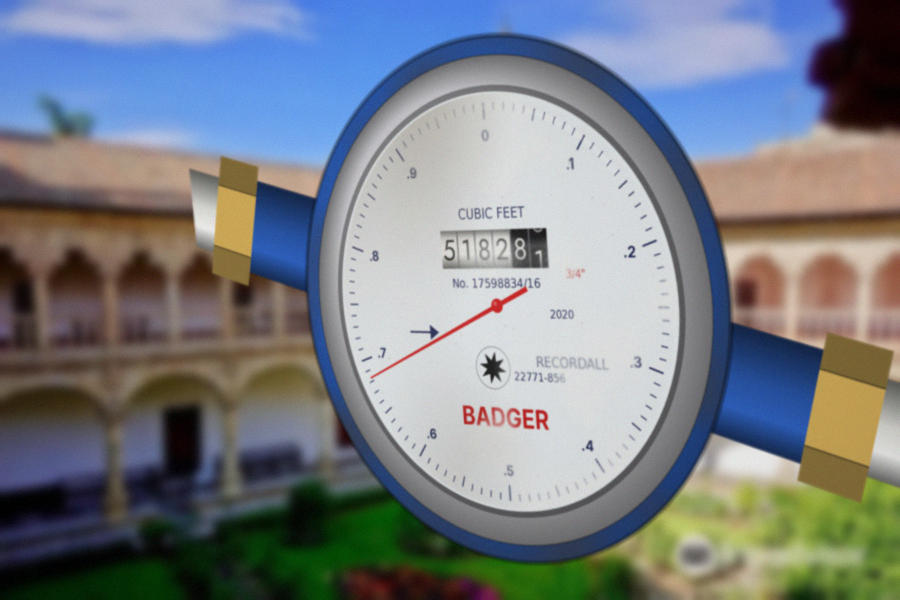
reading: 518280.68; ft³
